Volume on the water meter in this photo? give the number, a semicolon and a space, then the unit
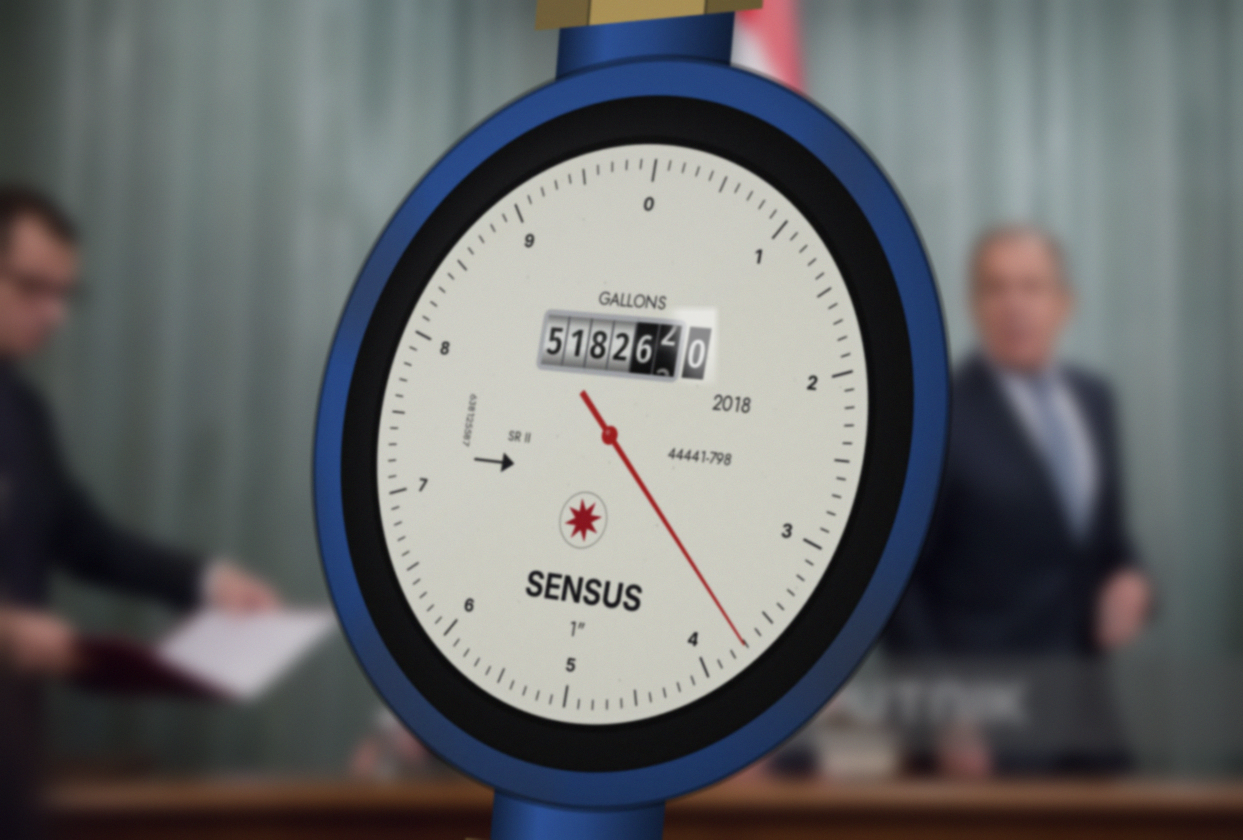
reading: 5182623.7; gal
